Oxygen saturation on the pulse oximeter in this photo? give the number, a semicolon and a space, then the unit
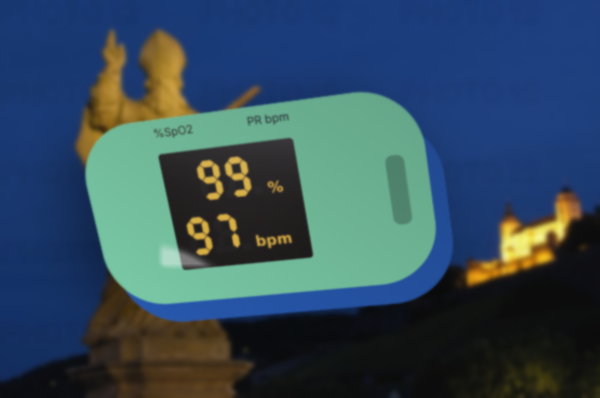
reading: 99; %
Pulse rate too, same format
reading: 97; bpm
